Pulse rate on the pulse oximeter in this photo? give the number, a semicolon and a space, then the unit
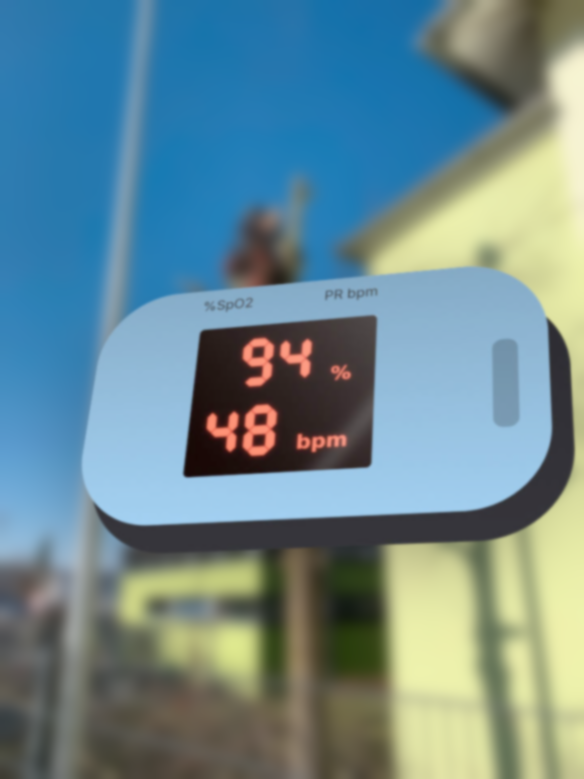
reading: 48; bpm
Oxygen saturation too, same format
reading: 94; %
